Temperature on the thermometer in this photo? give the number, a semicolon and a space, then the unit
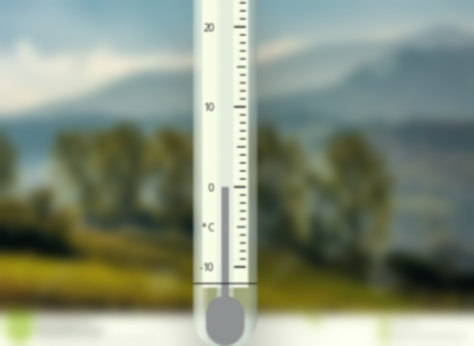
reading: 0; °C
